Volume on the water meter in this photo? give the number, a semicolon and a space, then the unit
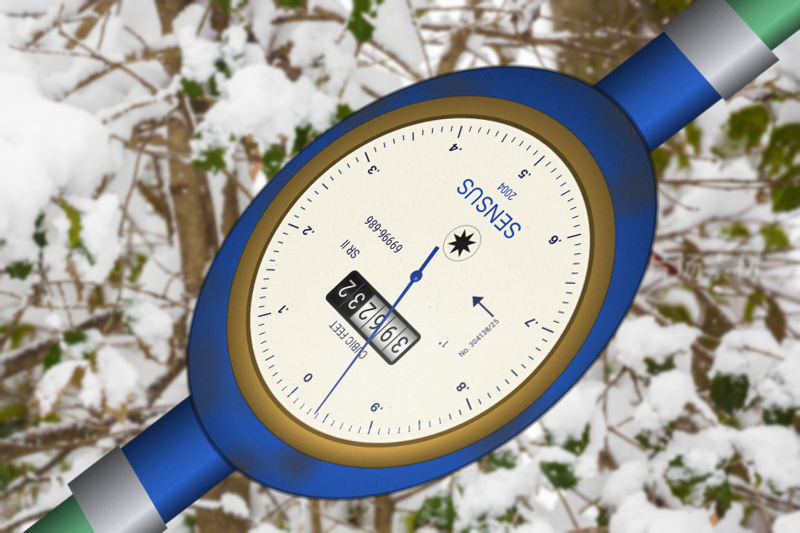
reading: 396231.96; ft³
